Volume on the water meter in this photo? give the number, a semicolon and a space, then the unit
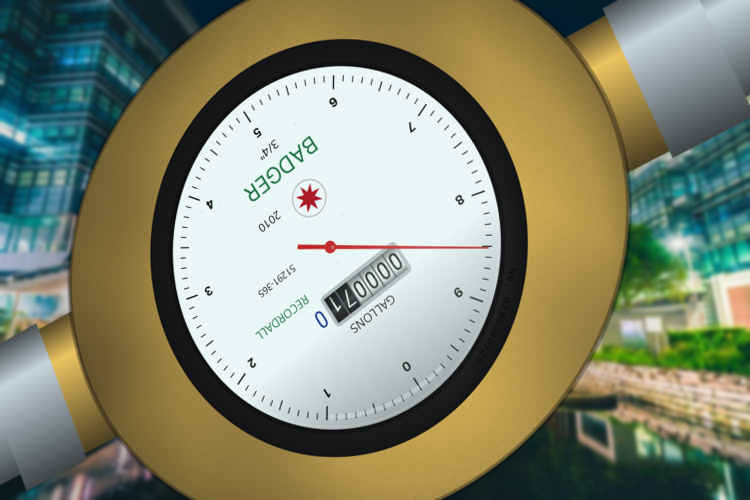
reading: 708.5; gal
